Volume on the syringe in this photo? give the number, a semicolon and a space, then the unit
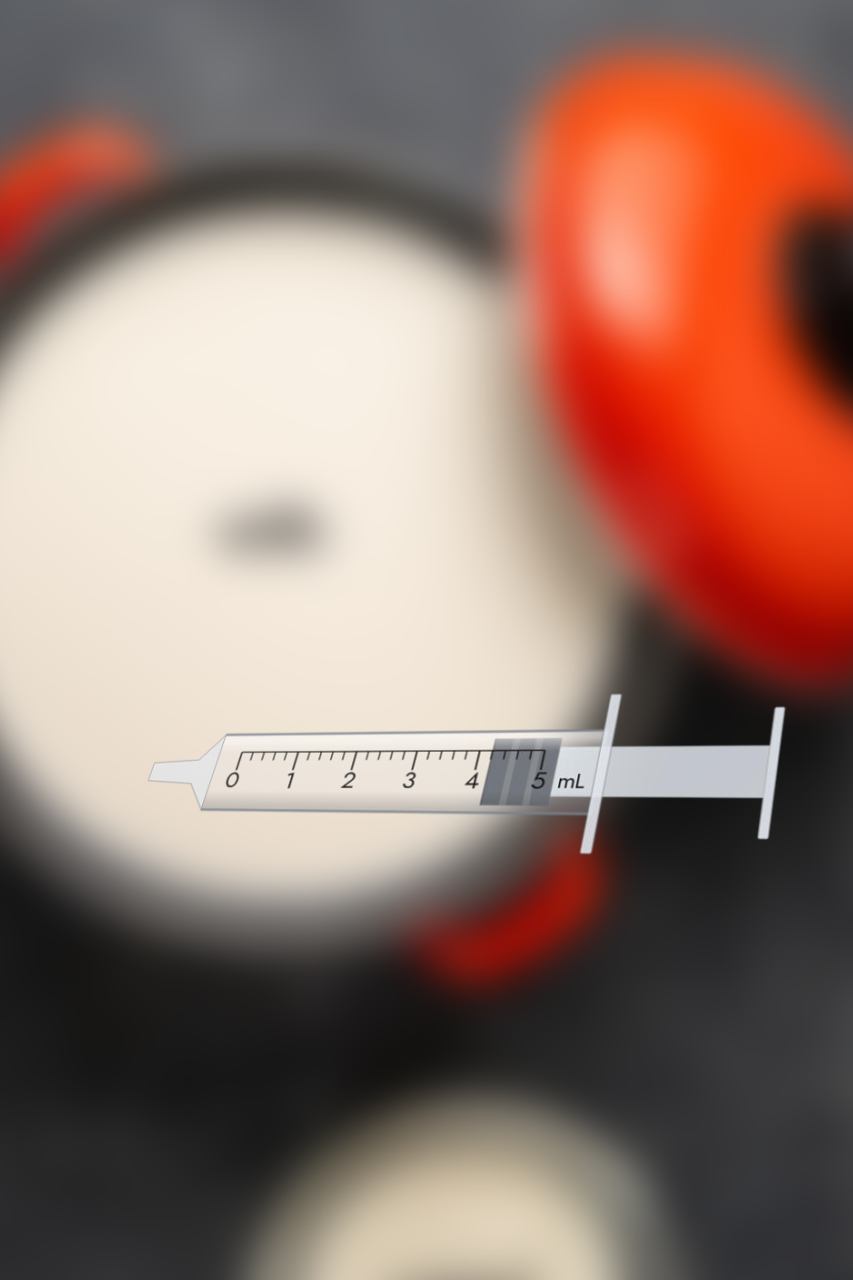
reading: 4.2; mL
